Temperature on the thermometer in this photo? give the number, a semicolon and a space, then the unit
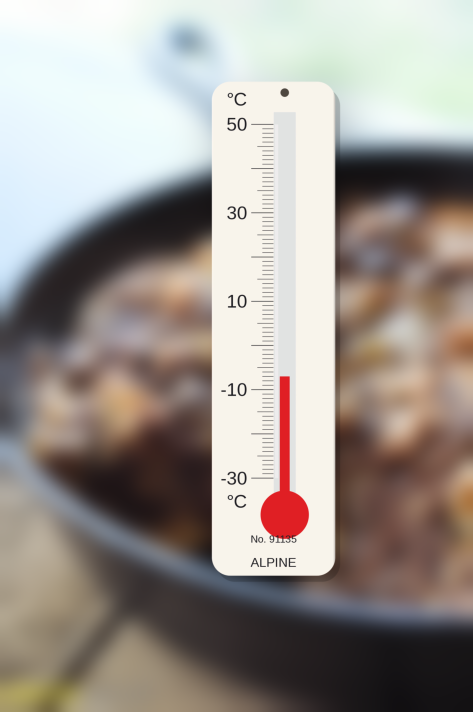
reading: -7; °C
